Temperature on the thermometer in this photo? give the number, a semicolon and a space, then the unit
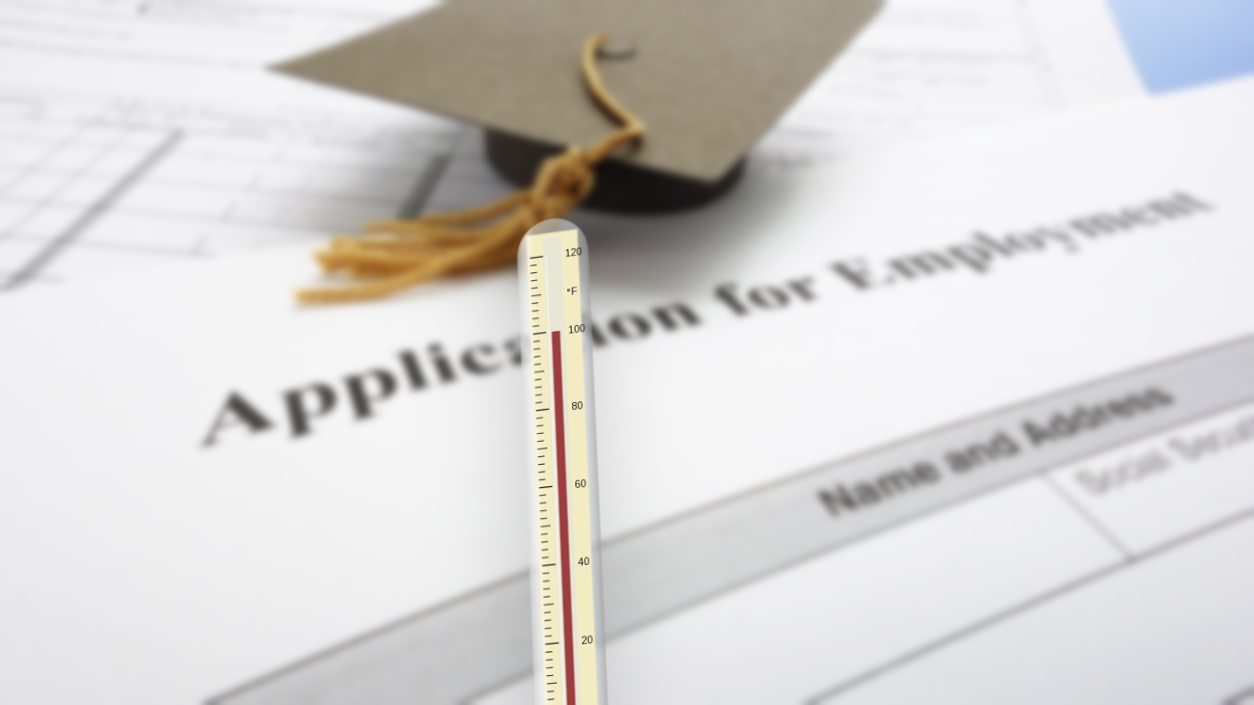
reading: 100; °F
